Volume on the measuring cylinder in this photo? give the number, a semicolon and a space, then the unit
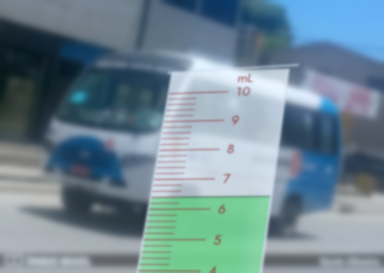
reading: 6.4; mL
